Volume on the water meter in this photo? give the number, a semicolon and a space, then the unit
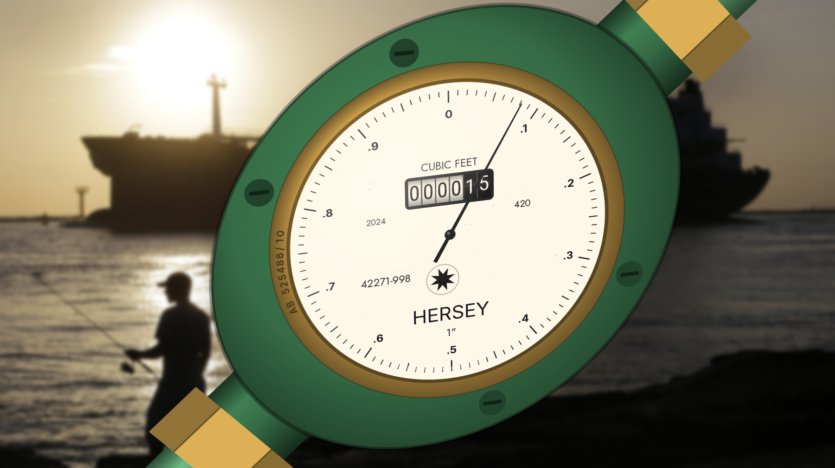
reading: 15.08; ft³
